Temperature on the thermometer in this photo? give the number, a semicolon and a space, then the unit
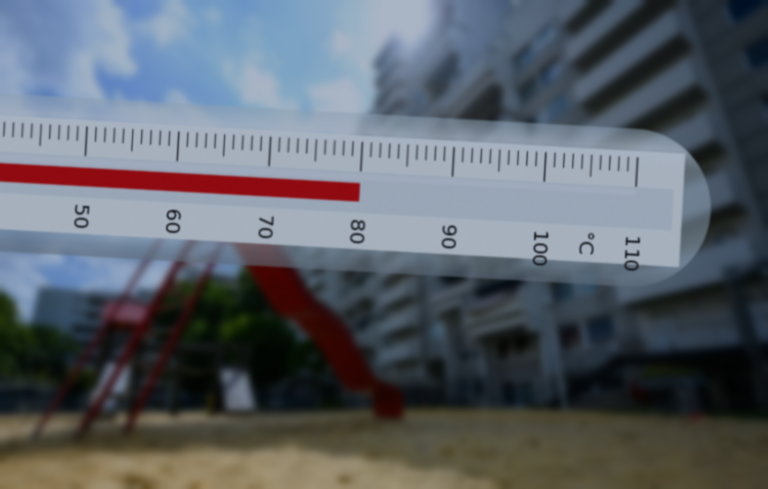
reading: 80; °C
